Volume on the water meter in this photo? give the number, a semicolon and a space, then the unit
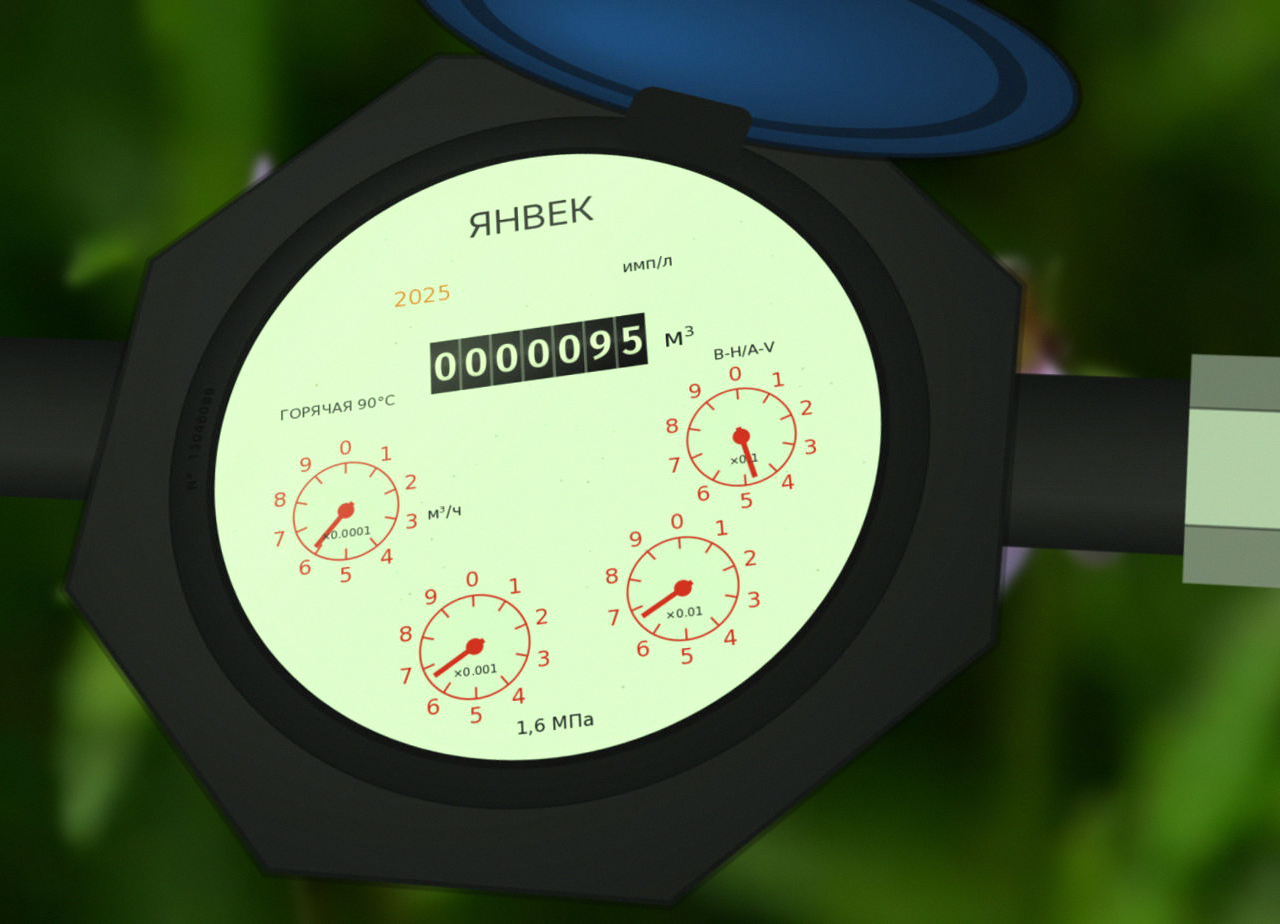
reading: 95.4666; m³
